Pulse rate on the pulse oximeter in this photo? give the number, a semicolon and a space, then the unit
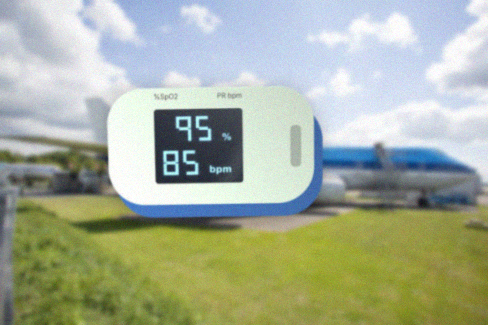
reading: 85; bpm
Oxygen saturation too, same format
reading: 95; %
